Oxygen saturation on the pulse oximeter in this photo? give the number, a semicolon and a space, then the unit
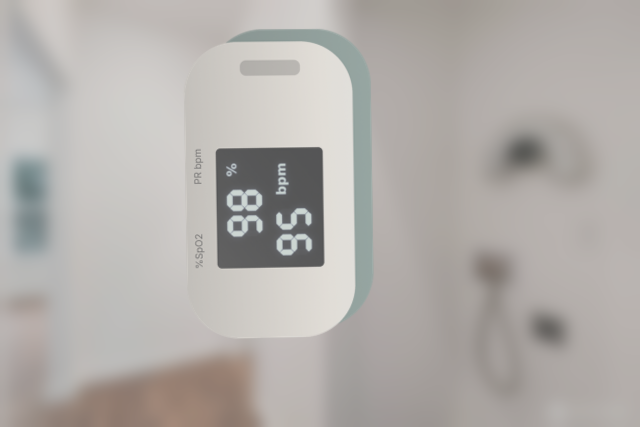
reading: 98; %
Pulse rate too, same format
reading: 95; bpm
